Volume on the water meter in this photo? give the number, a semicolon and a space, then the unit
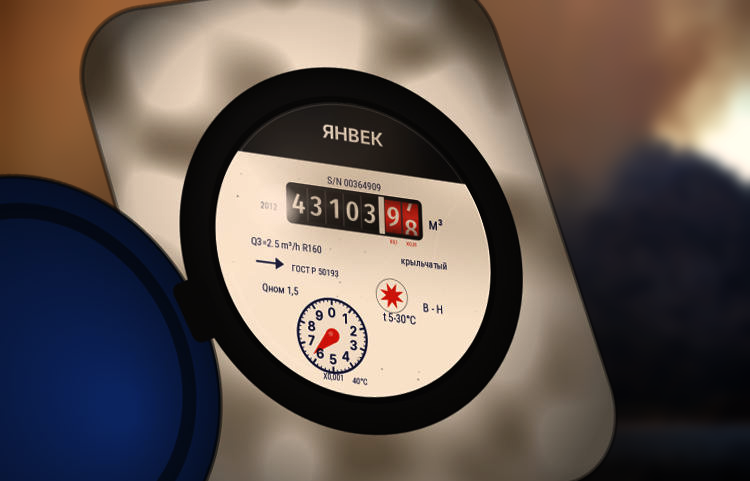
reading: 43103.976; m³
